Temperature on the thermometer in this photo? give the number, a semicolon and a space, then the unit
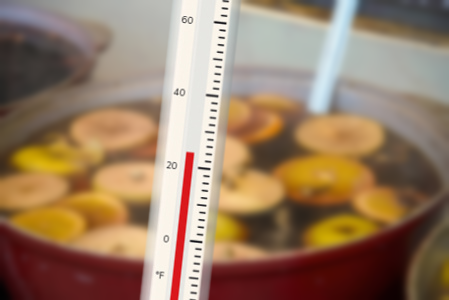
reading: 24; °F
